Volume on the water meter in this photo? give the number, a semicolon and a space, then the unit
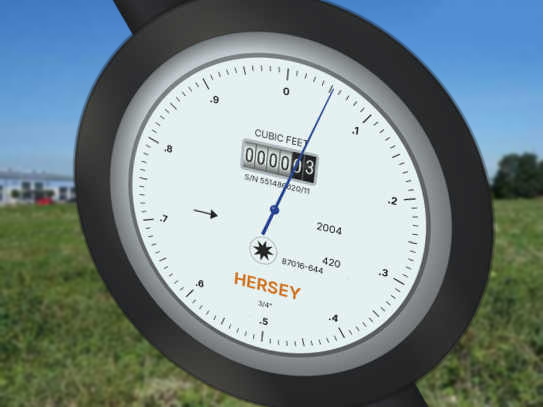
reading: 3.05; ft³
